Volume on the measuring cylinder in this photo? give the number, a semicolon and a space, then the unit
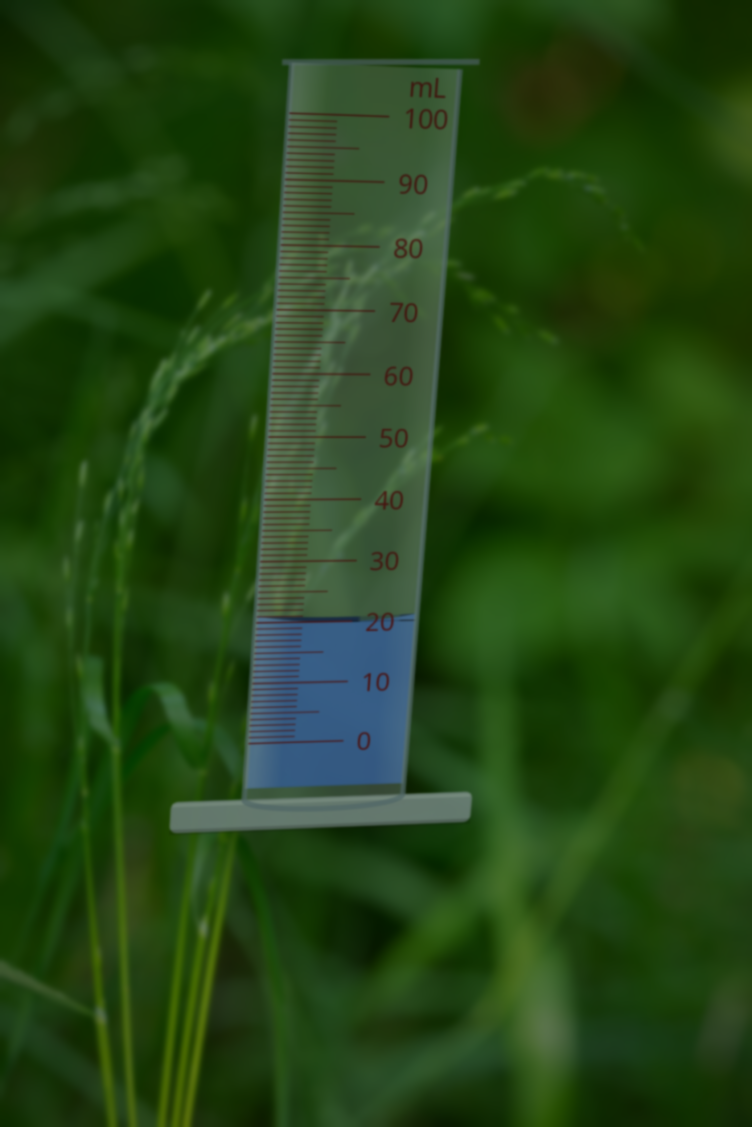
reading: 20; mL
